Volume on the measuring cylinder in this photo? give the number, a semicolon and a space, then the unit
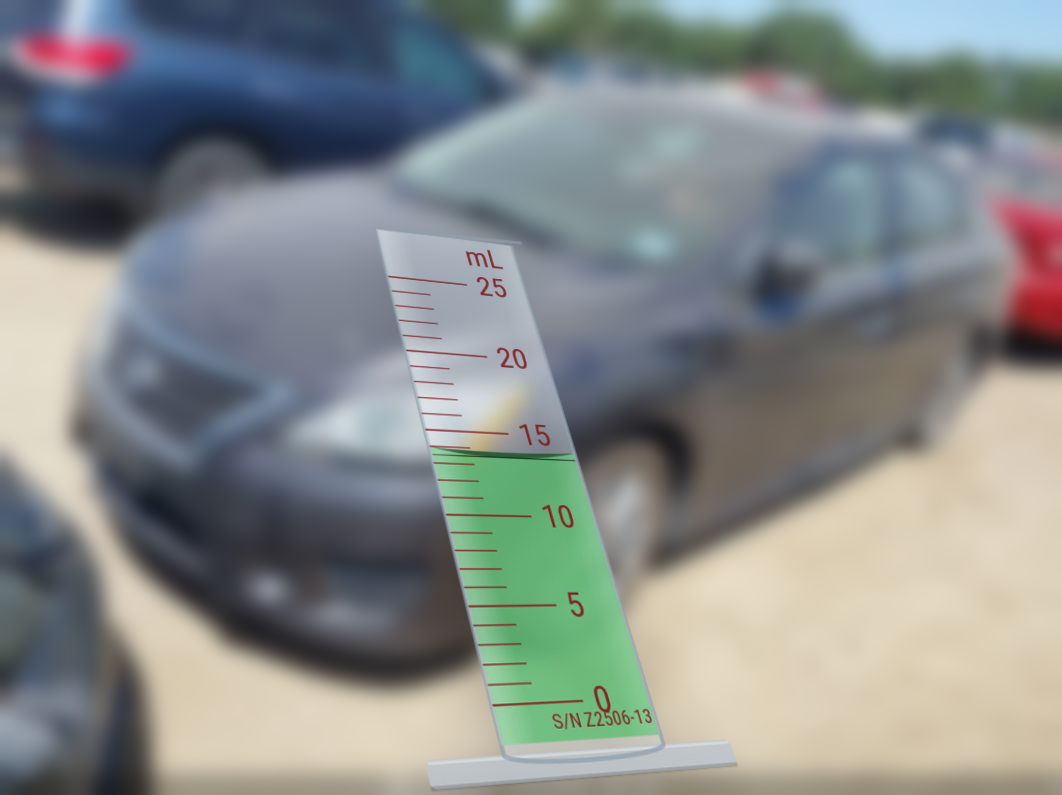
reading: 13.5; mL
